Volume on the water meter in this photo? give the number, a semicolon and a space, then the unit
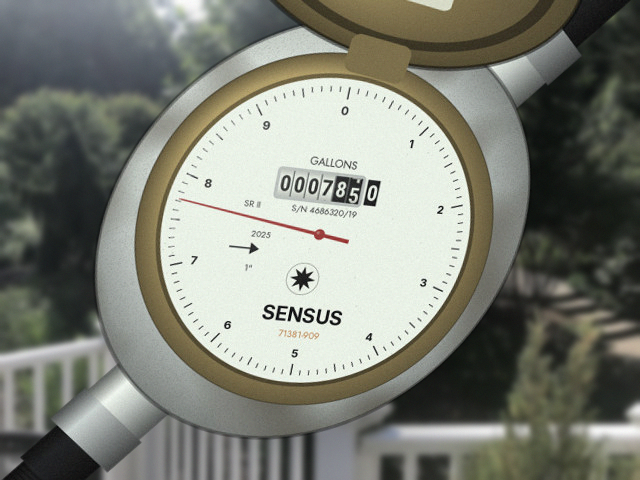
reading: 7847.7; gal
